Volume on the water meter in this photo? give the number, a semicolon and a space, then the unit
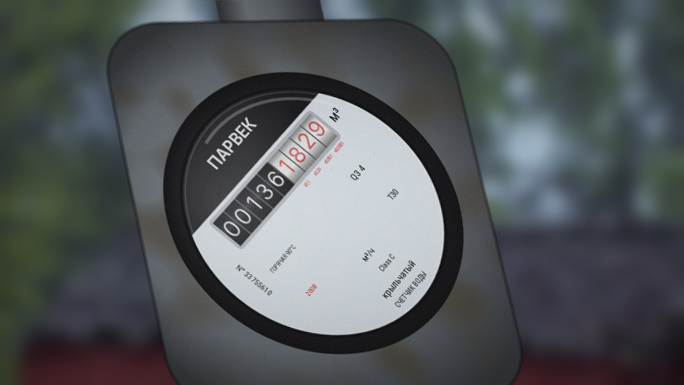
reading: 136.1829; m³
